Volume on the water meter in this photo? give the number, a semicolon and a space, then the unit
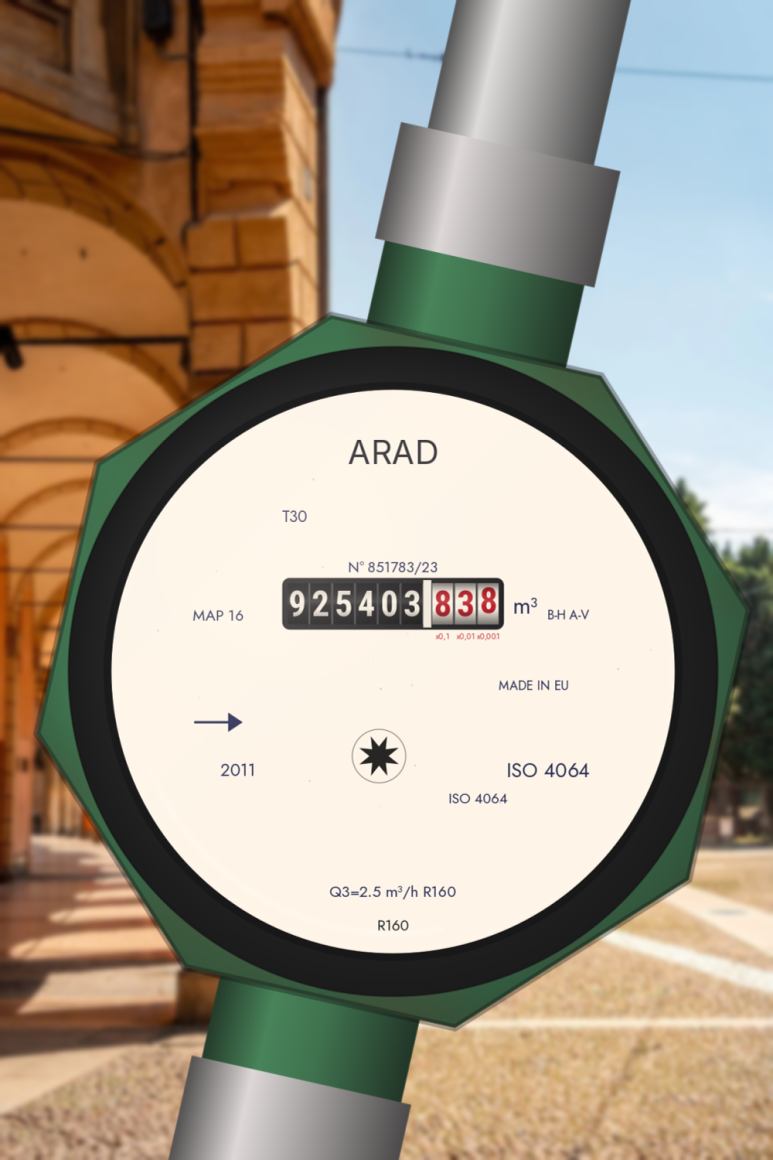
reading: 925403.838; m³
